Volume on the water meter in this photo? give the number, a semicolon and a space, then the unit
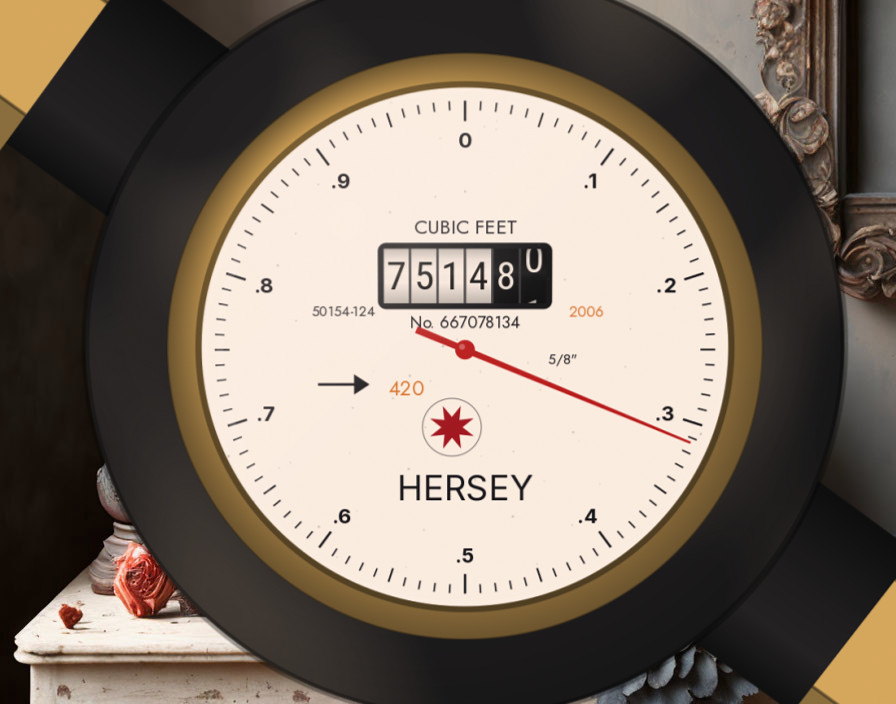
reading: 751480.31; ft³
